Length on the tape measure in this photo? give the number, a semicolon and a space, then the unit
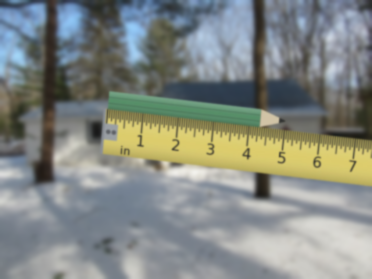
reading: 5; in
